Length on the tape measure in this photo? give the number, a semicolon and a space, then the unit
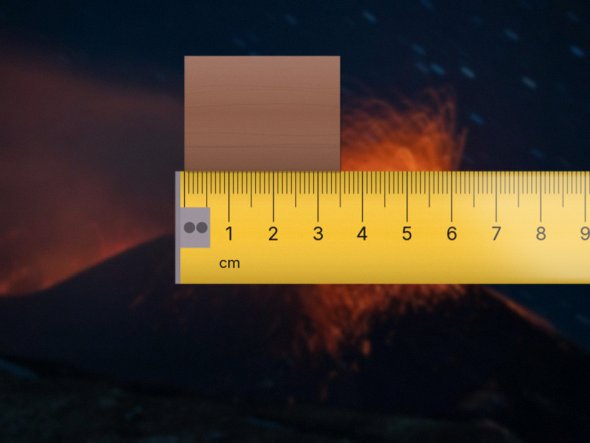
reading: 3.5; cm
